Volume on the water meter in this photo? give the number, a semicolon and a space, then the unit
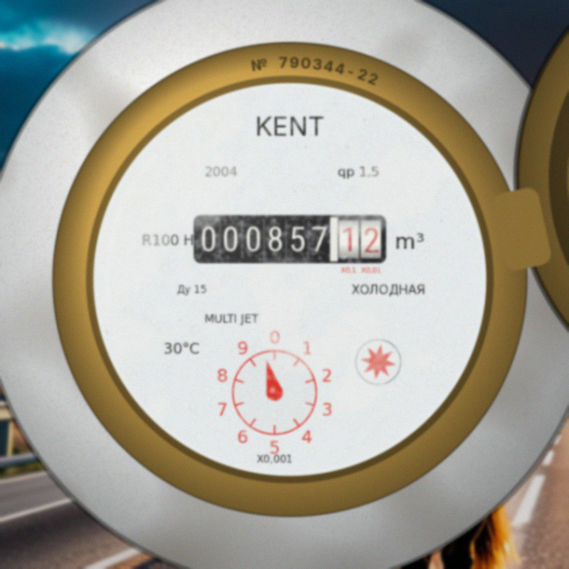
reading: 857.119; m³
